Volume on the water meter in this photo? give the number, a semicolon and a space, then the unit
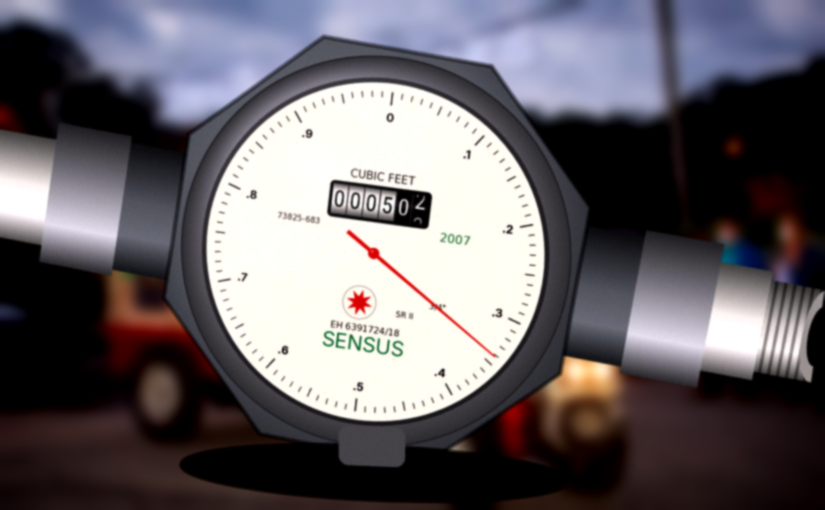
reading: 502.34; ft³
